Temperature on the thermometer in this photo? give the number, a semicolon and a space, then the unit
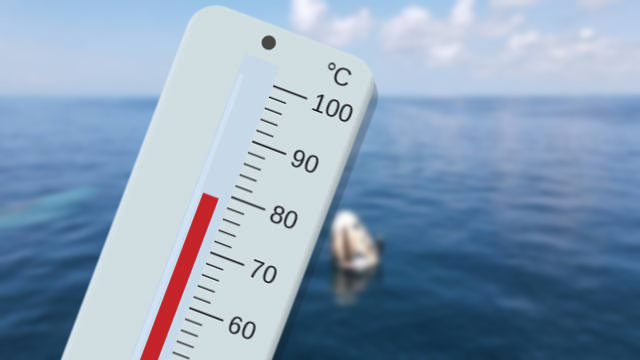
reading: 79; °C
